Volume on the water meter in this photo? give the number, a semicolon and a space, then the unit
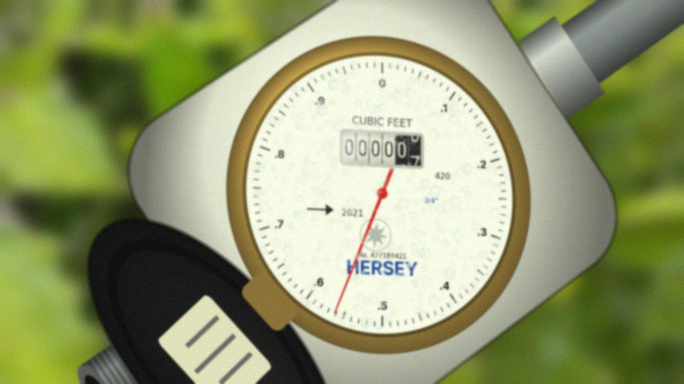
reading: 6.56; ft³
